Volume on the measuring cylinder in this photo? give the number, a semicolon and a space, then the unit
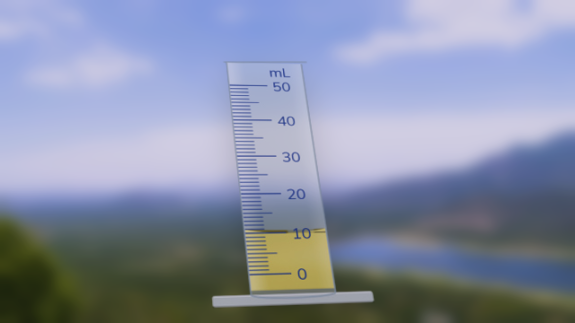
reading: 10; mL
